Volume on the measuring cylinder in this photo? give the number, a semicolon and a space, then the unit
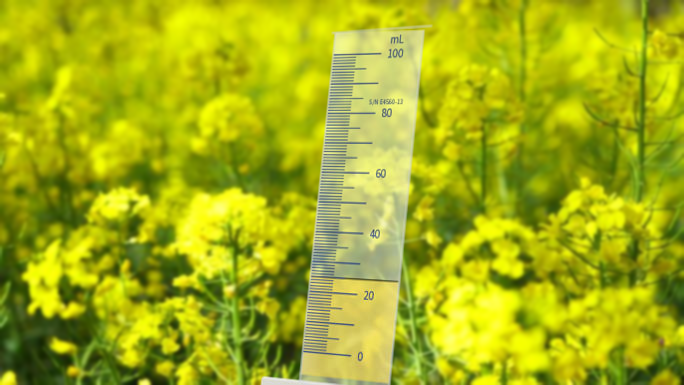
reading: 25; mL
